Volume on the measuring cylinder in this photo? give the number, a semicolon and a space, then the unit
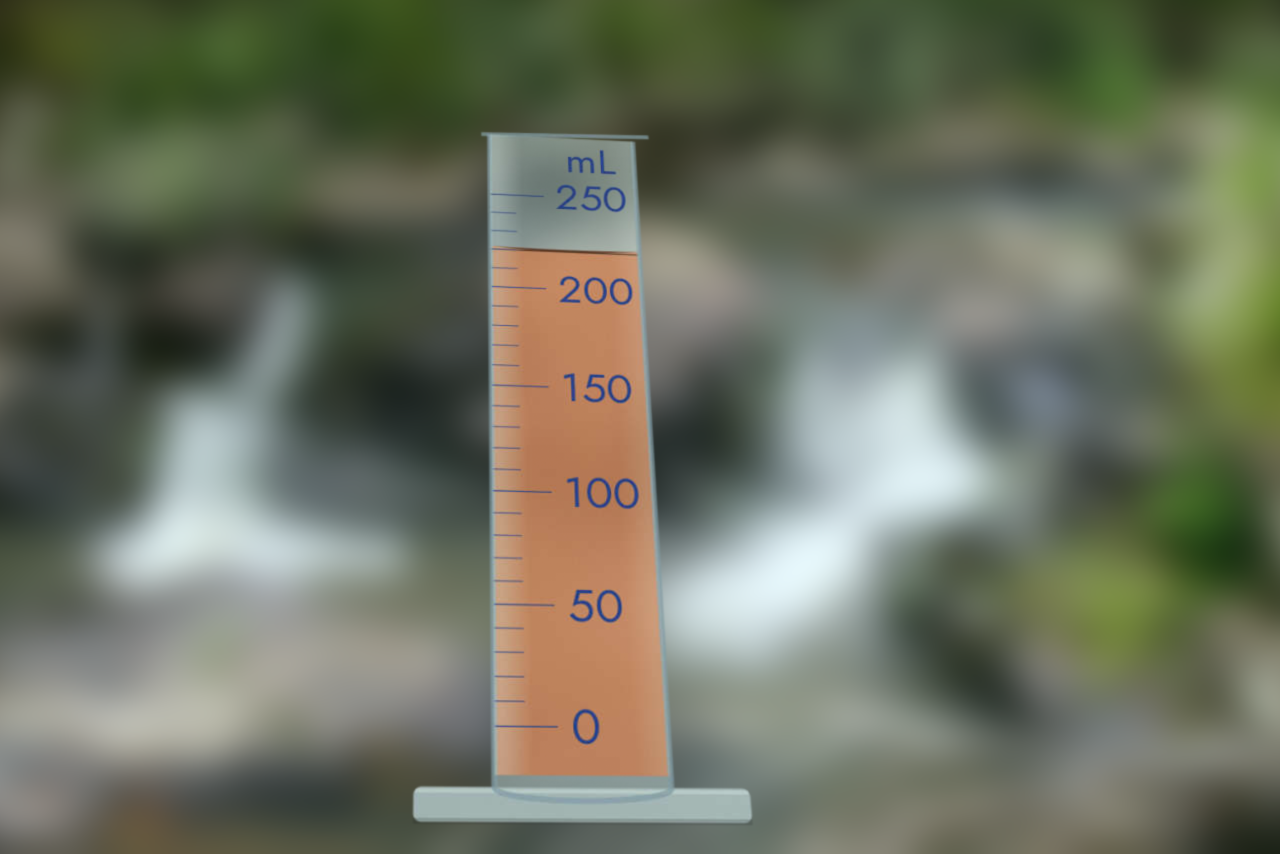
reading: 220; mL
